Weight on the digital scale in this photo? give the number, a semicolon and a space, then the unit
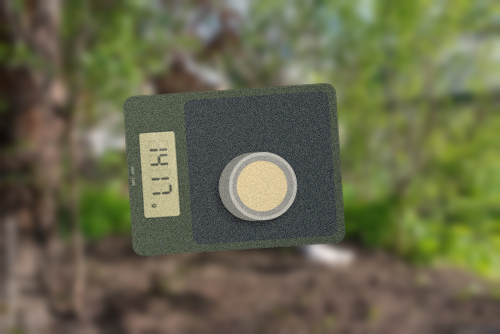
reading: 1417; g
